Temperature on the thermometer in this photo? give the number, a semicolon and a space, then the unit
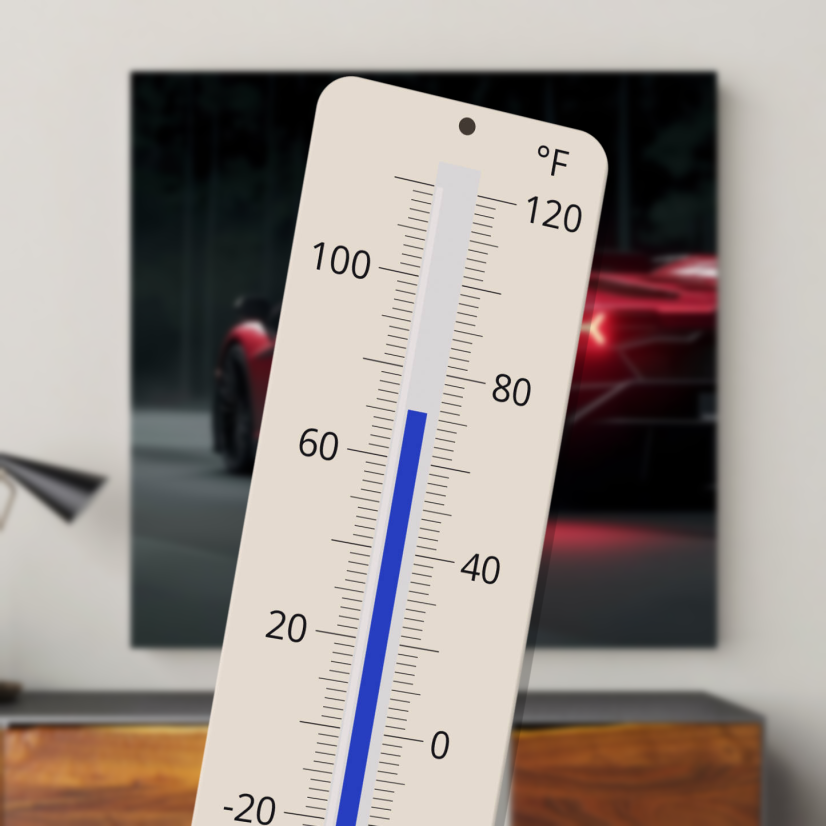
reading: 71; °F
